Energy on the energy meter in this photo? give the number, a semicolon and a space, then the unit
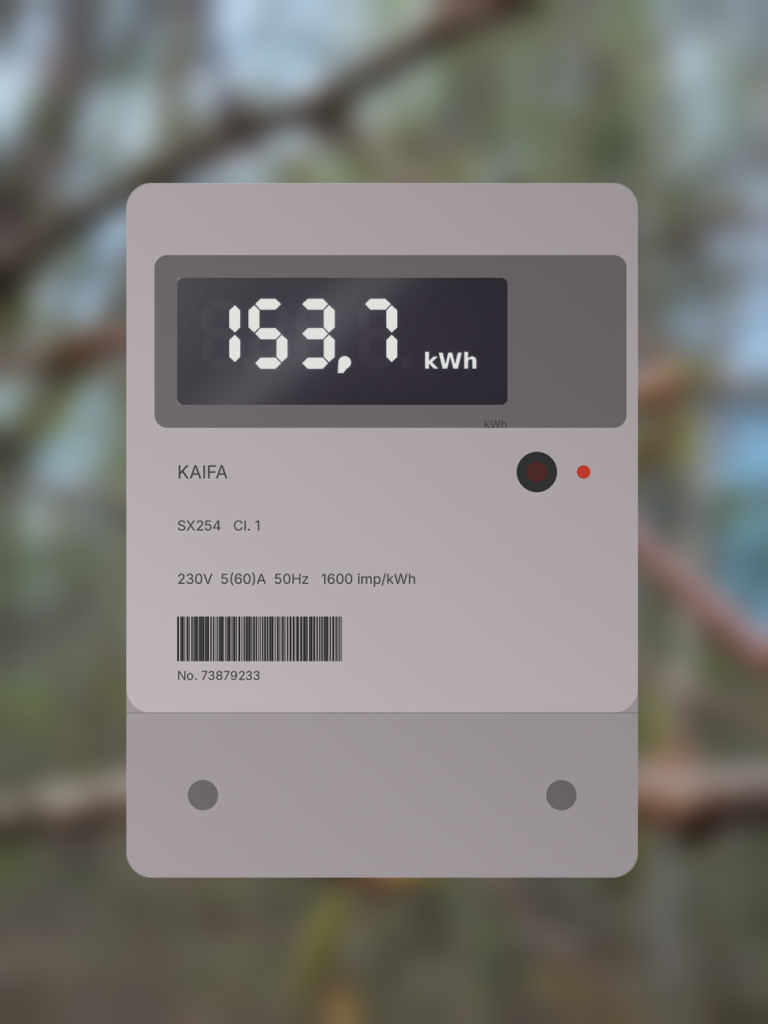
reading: 153.7; kWh
